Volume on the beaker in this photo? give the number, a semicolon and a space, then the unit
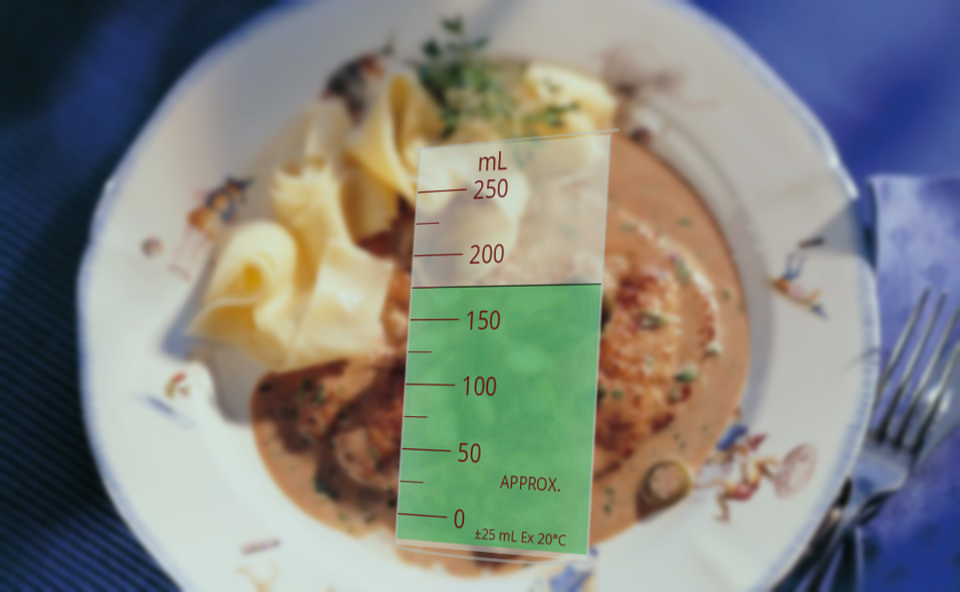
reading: 175; mL
